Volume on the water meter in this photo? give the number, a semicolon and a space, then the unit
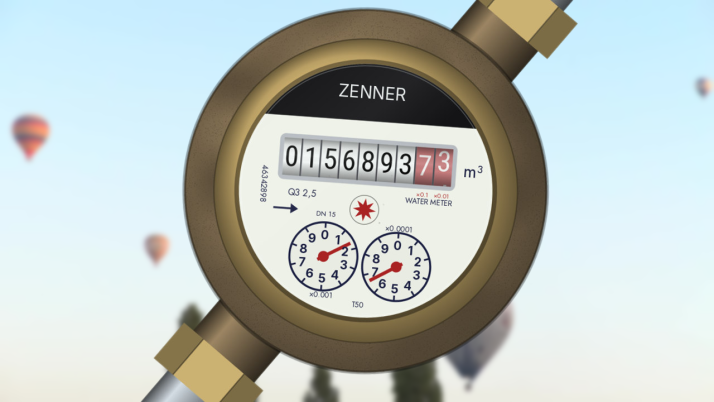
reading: 156893.7316; m³
